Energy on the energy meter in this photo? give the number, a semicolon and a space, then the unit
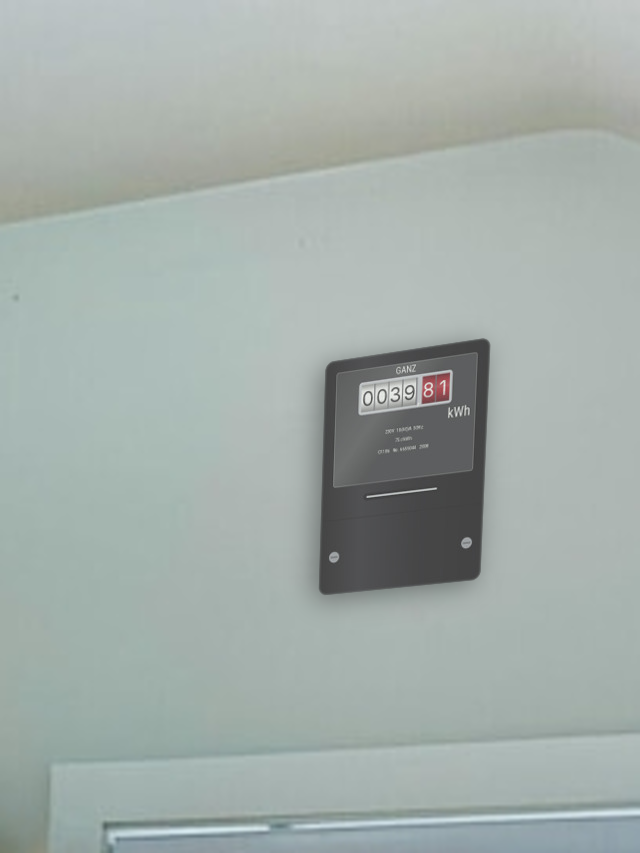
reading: 39.81; kWh
